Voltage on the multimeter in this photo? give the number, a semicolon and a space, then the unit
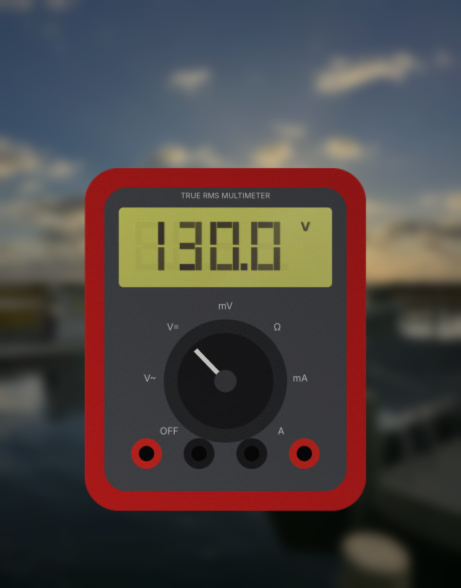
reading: 130.0; V
